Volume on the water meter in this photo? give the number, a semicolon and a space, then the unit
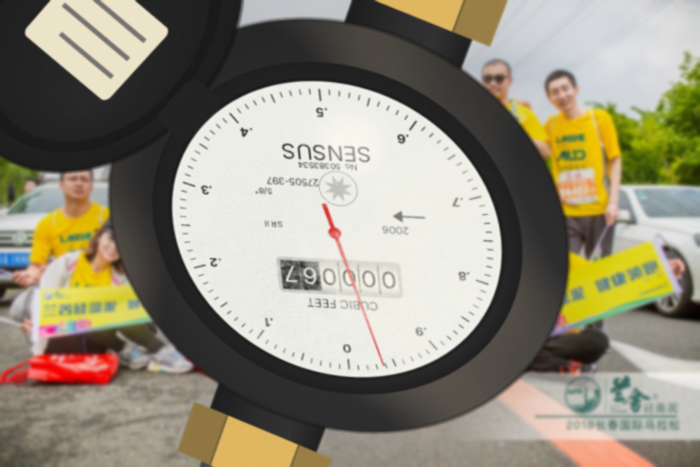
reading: 66.96; ft³
